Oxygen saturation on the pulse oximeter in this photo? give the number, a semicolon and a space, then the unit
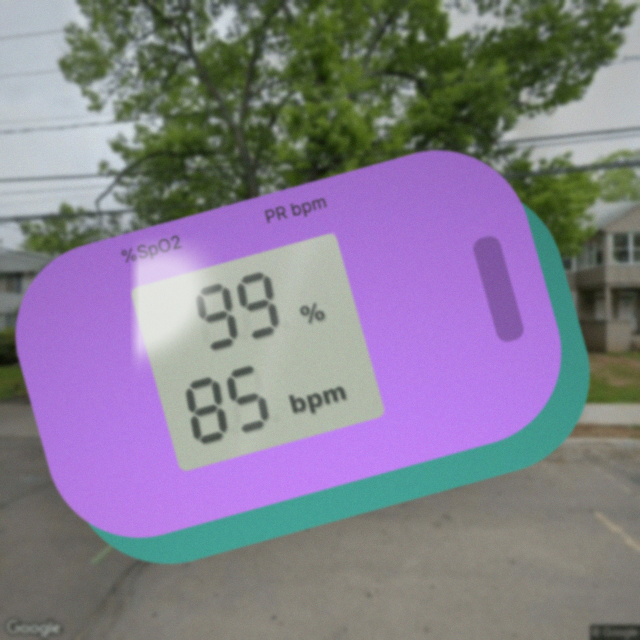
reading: 99; %
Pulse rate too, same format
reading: 85; bpm
